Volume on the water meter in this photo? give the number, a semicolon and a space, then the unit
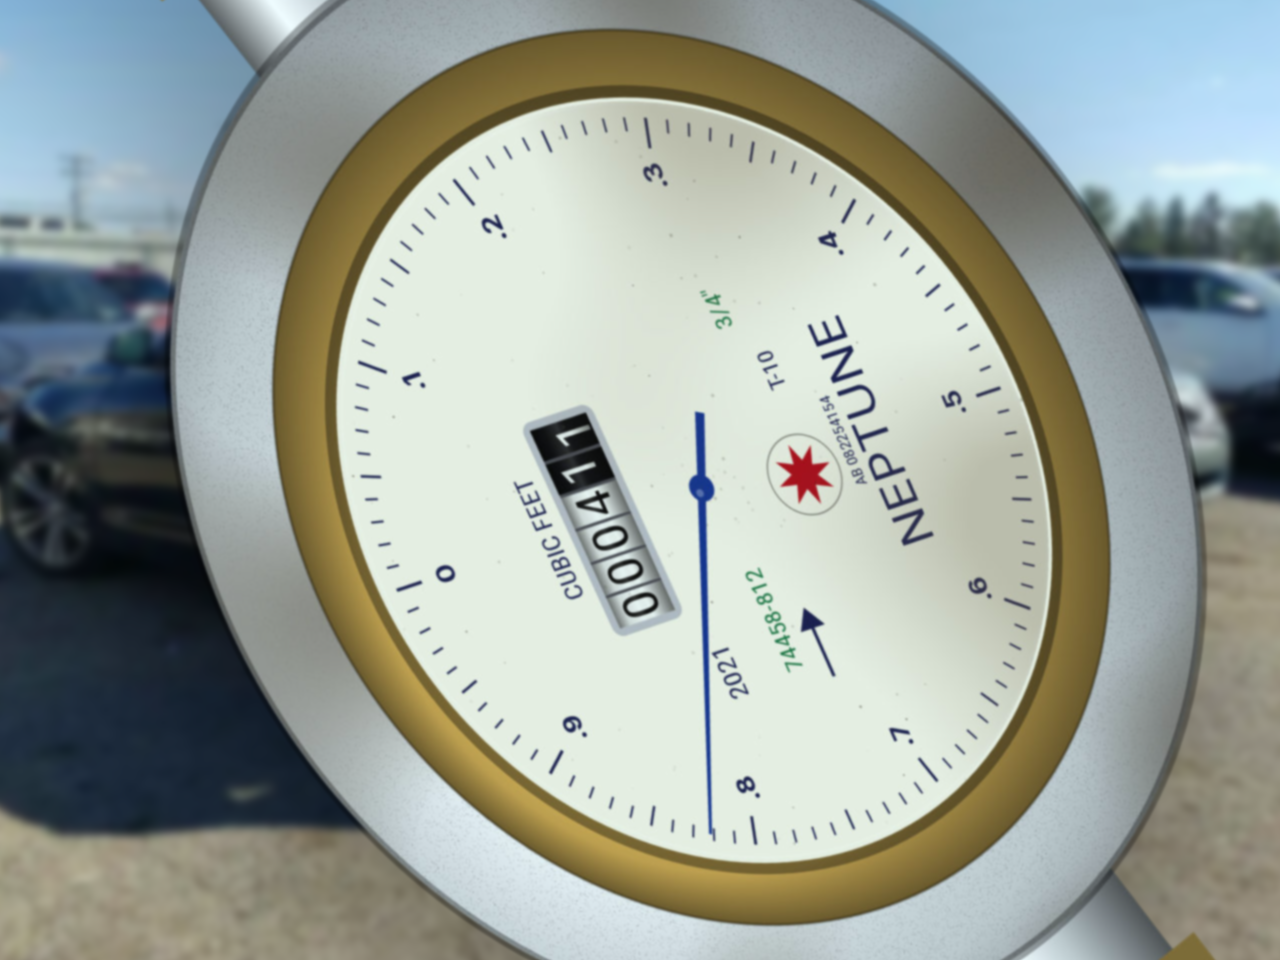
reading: 410.82; ft³
